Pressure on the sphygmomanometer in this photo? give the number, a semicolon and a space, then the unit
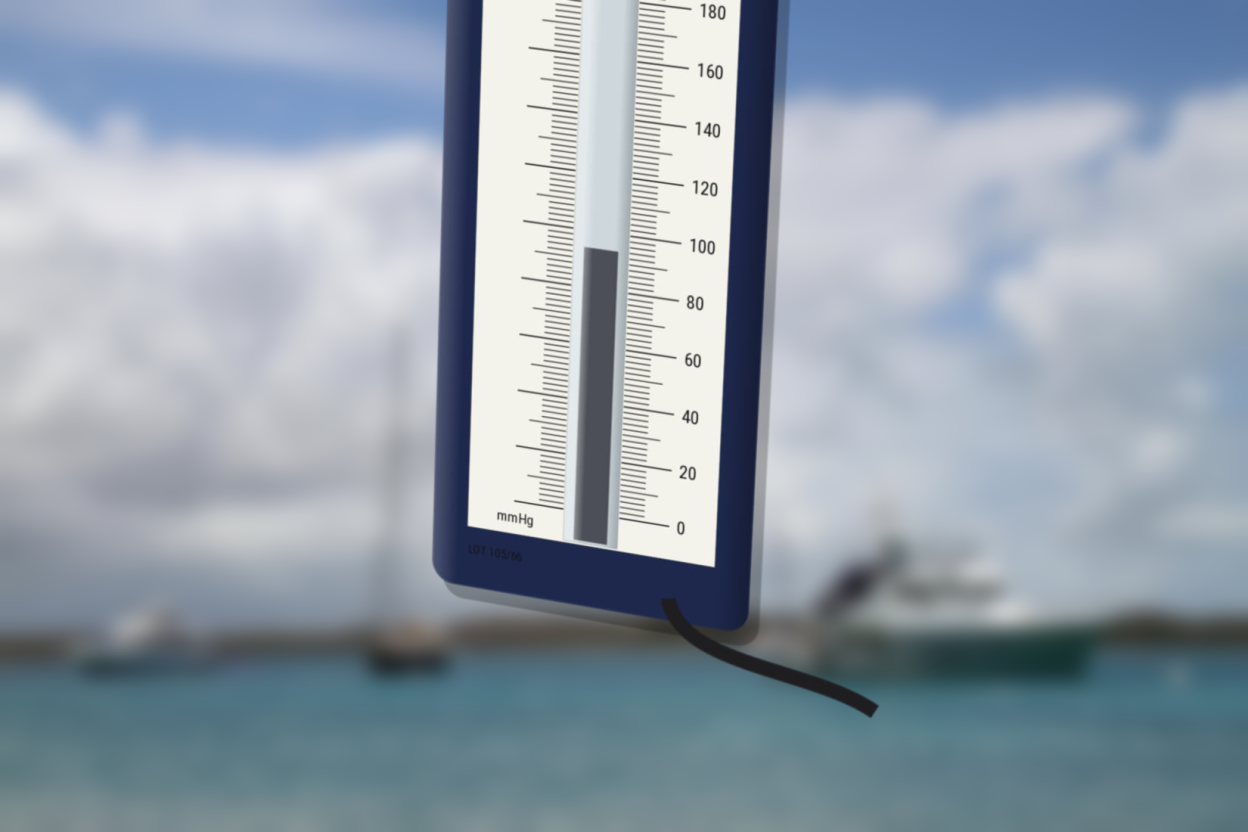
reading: 94; mmHg
